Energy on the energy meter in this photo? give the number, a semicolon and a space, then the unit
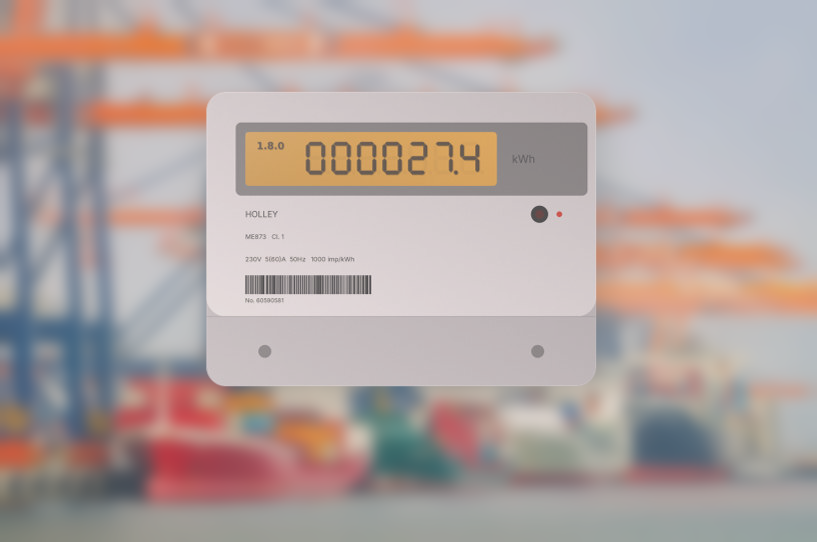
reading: 27.4; kWh
